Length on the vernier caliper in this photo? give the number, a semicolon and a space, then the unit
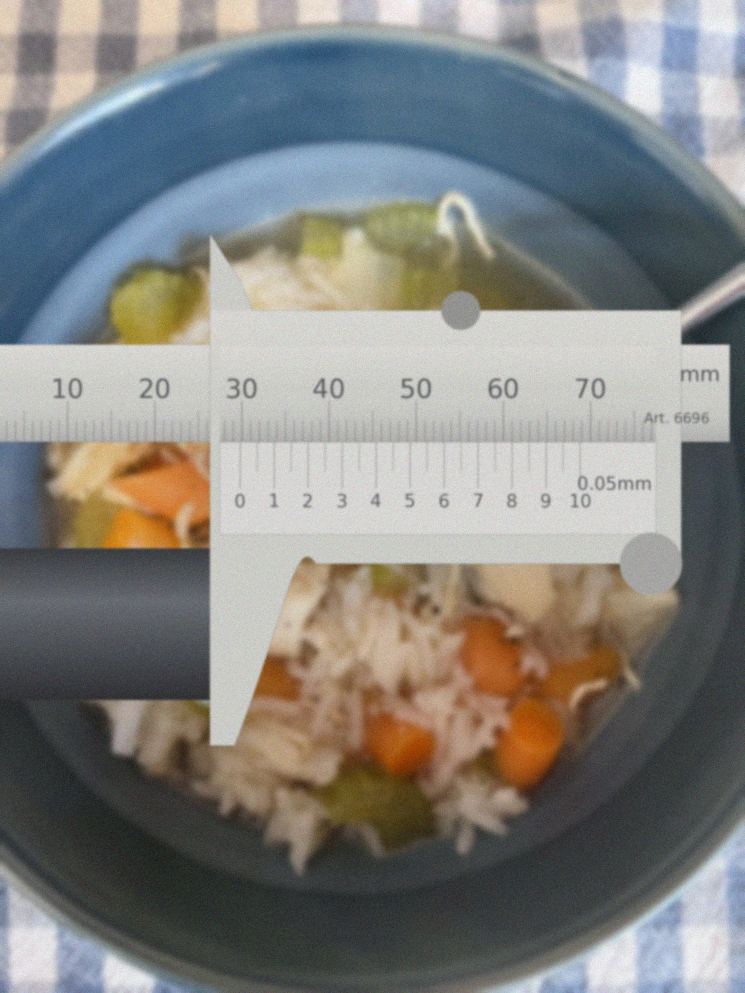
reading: 29.8; mm
